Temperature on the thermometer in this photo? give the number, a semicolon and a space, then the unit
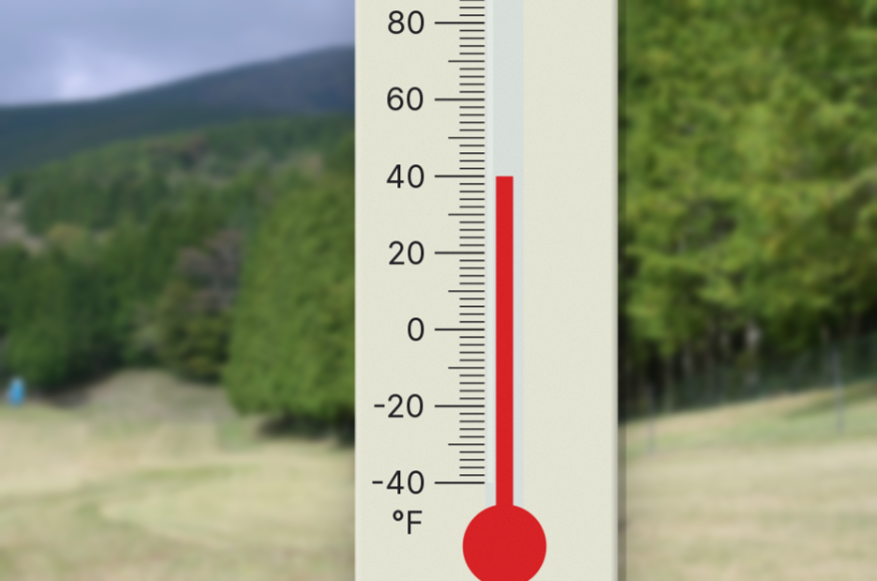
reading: 40; °F
